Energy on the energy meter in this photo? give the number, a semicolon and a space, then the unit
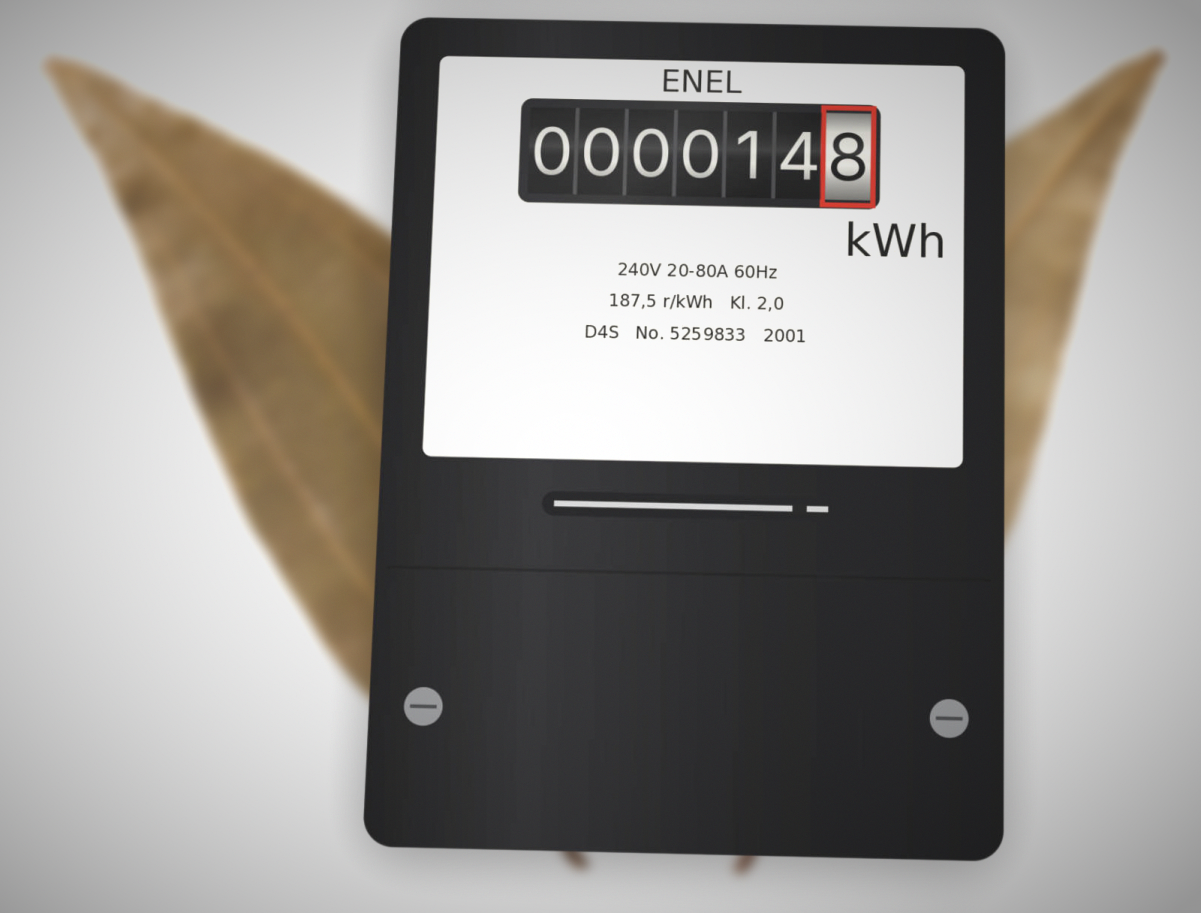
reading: 14.8; kWh
